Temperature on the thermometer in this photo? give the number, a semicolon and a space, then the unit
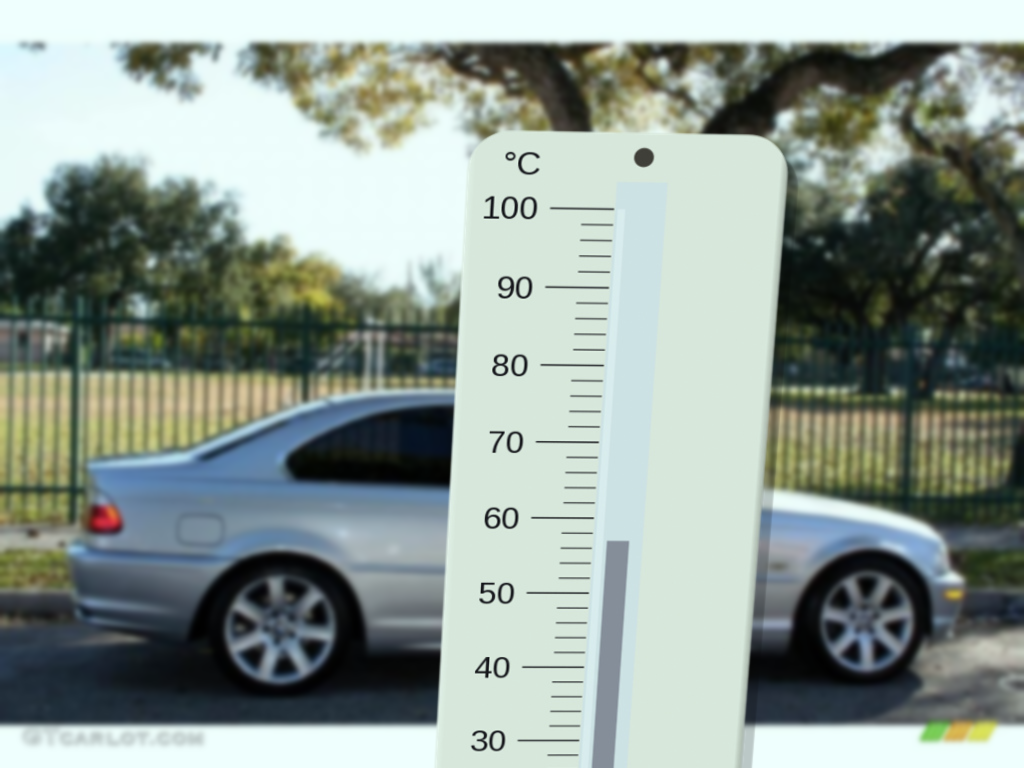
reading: 57; °C
